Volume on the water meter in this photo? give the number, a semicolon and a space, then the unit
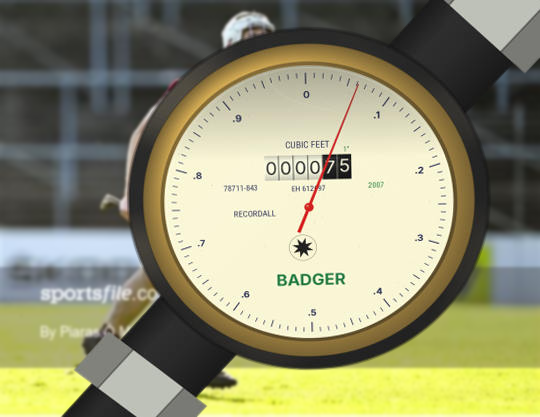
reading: 75.06; ft³
